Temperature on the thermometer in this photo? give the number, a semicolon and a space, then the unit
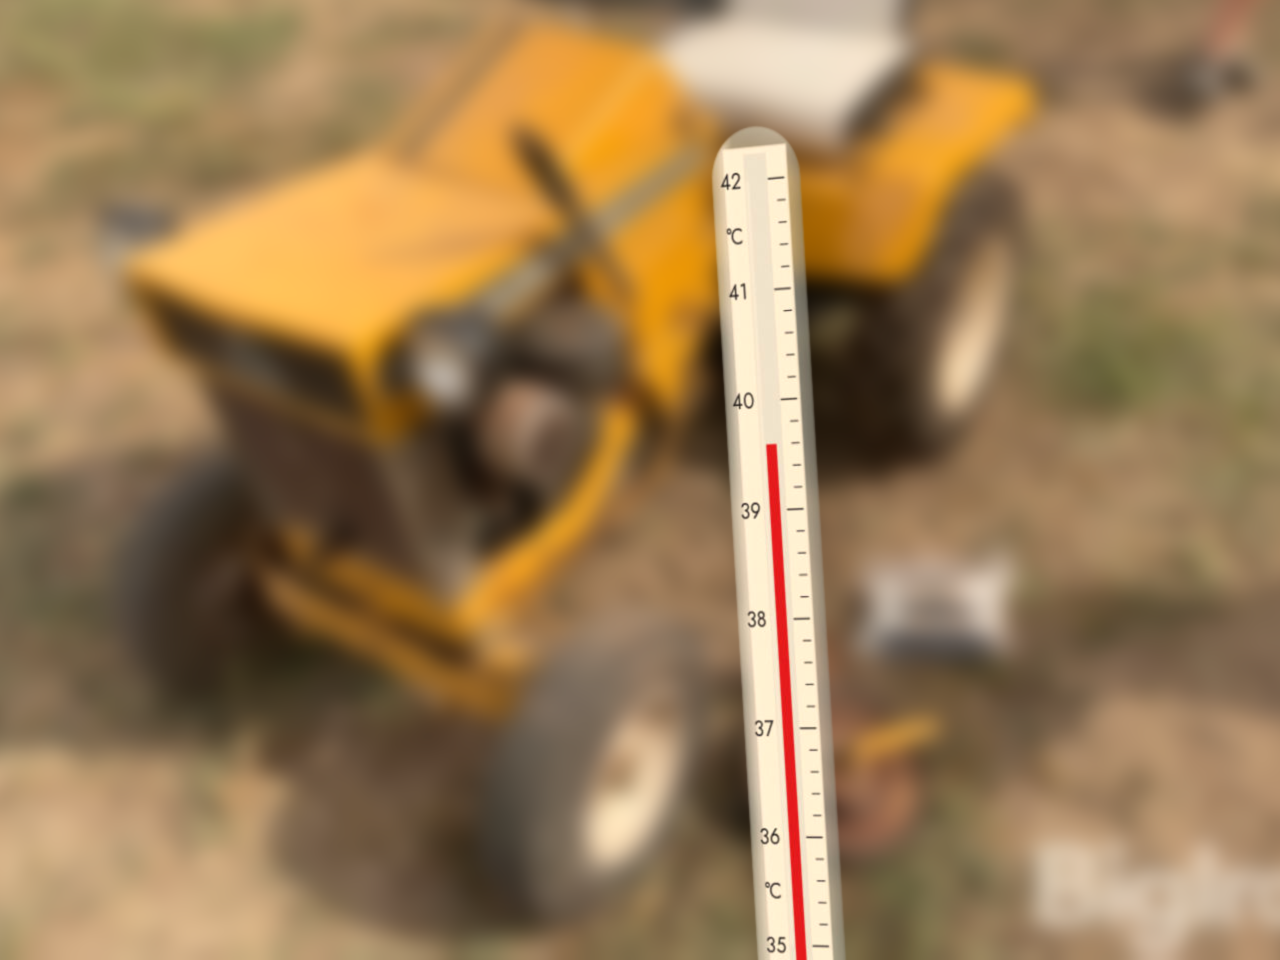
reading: 39.6; °C
